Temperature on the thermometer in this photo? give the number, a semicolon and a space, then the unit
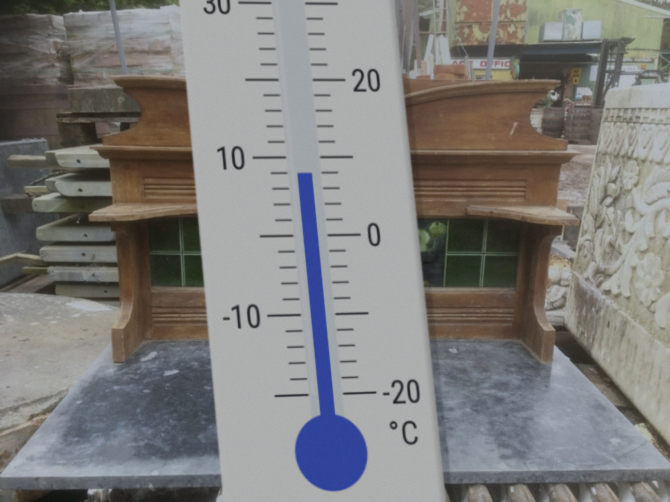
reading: 8; °C
